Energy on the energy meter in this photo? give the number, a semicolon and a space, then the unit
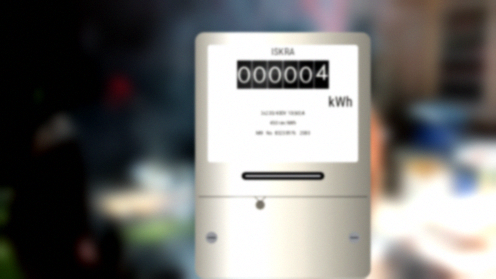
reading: 4; kWh
